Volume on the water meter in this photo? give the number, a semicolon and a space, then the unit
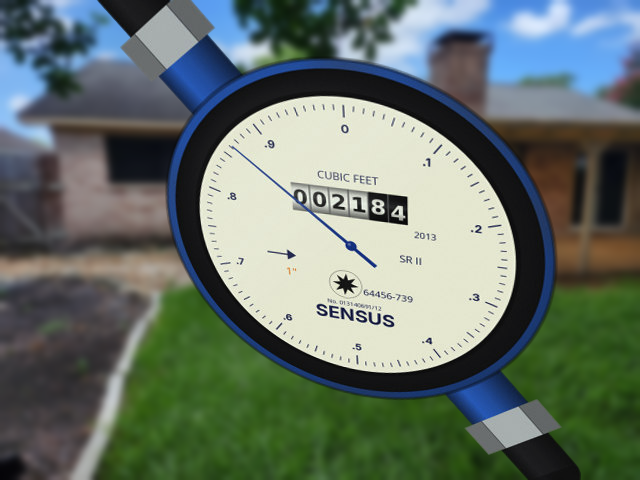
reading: 2183.86; ft³
